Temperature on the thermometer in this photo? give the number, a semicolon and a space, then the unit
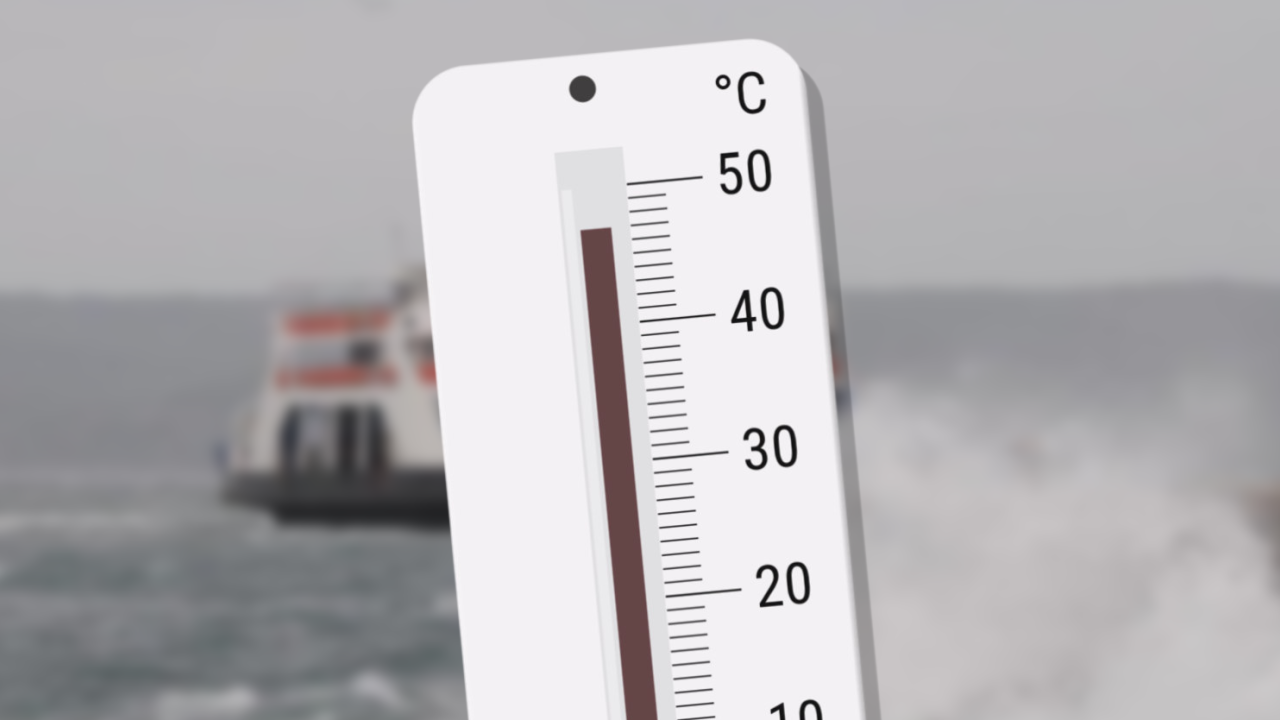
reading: 47; °C
